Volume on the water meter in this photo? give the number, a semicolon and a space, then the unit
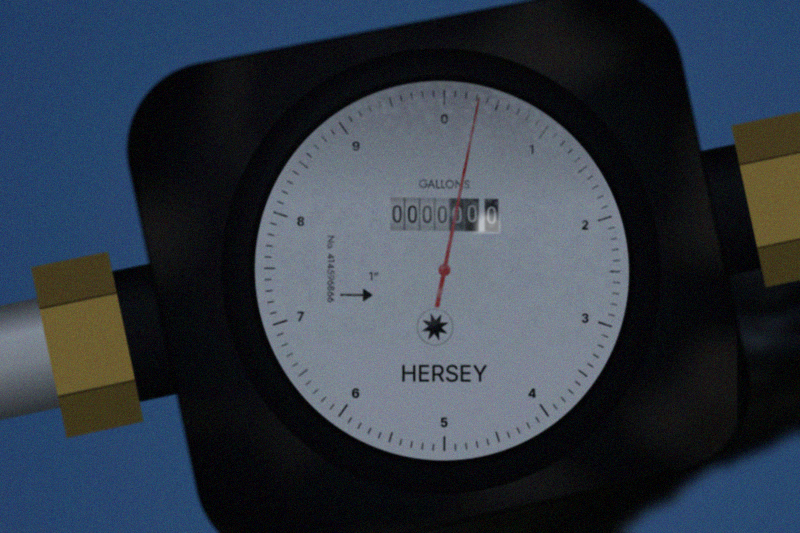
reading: 0.3; gal
